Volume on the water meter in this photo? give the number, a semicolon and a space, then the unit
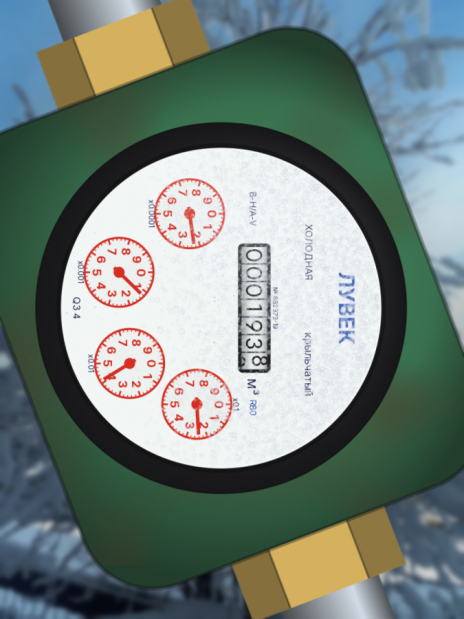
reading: 1938.2412; m³
